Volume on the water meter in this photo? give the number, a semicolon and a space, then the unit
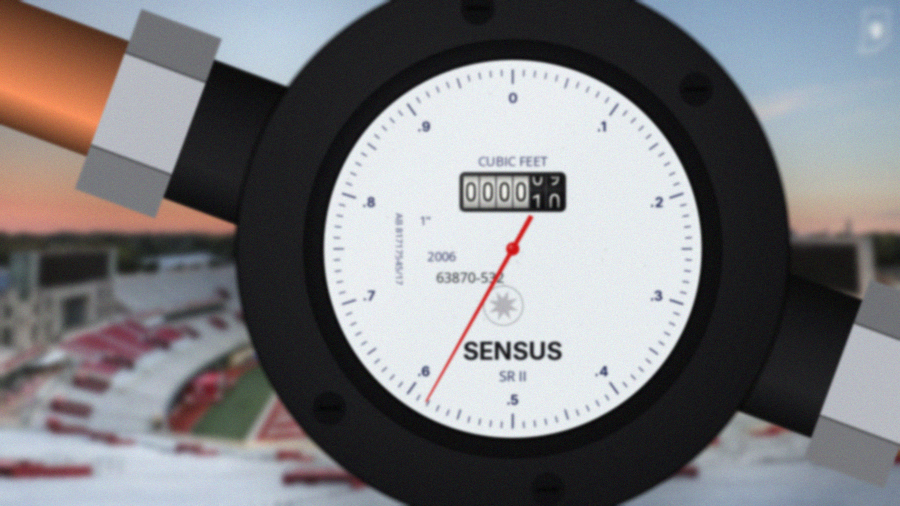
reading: 9.58; ft³
